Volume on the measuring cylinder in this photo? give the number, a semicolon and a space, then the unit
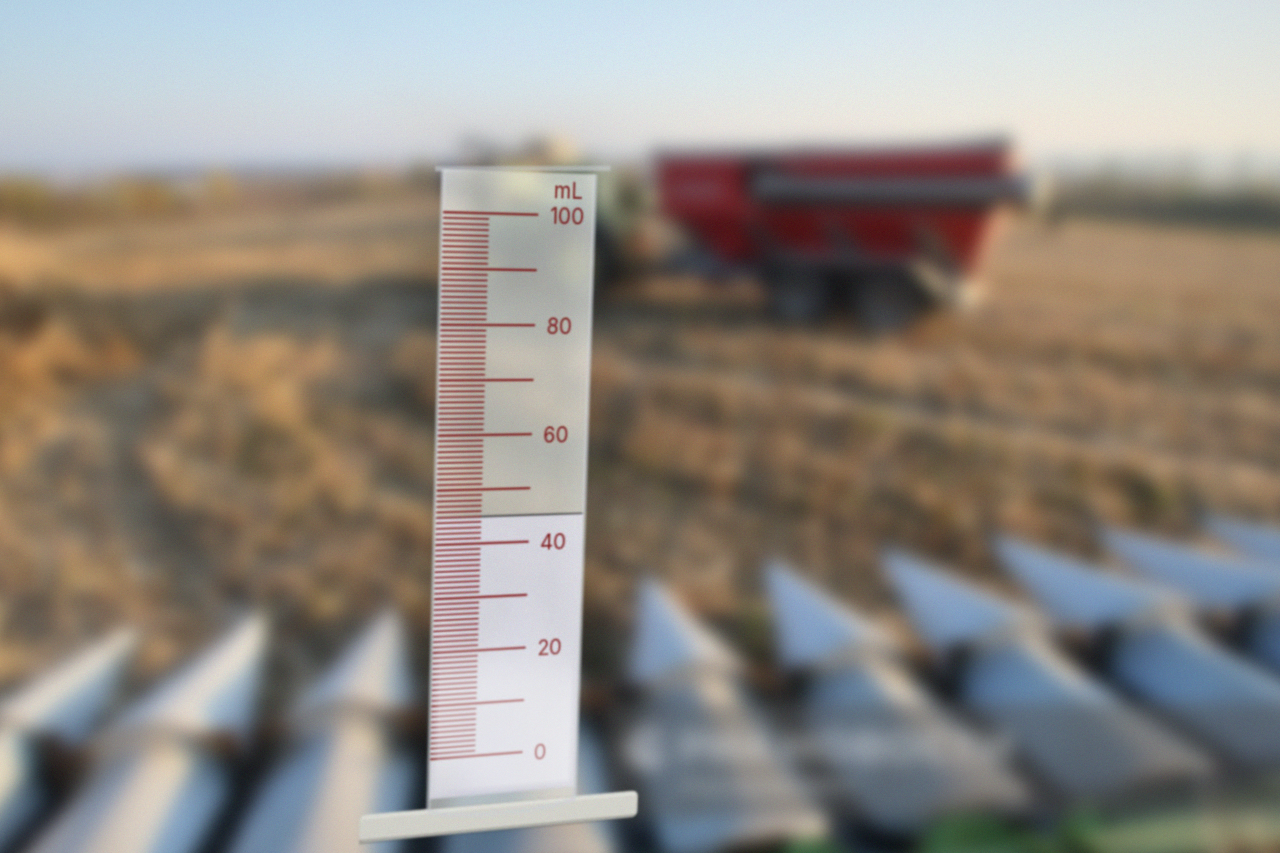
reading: 45; mL
